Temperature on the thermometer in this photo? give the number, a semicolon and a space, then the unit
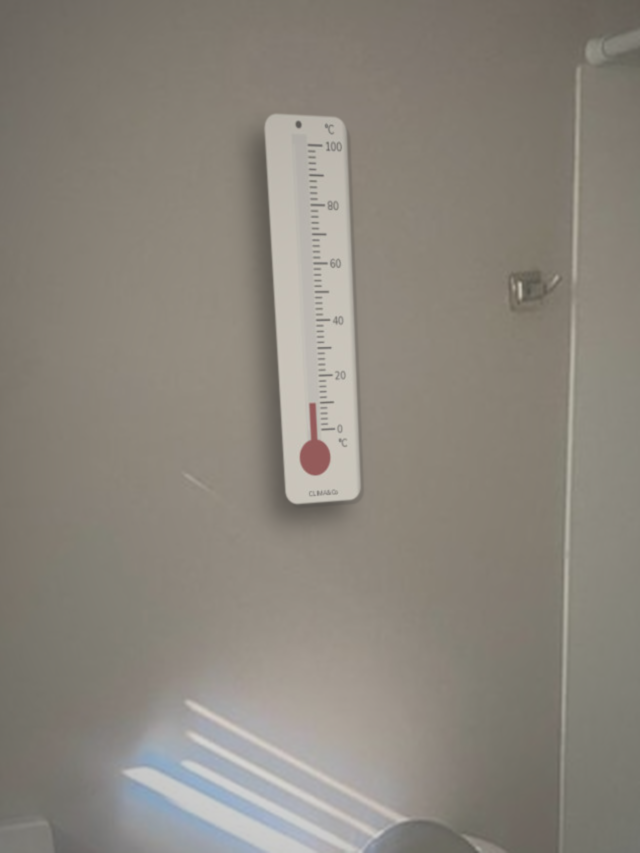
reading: 10; °C
